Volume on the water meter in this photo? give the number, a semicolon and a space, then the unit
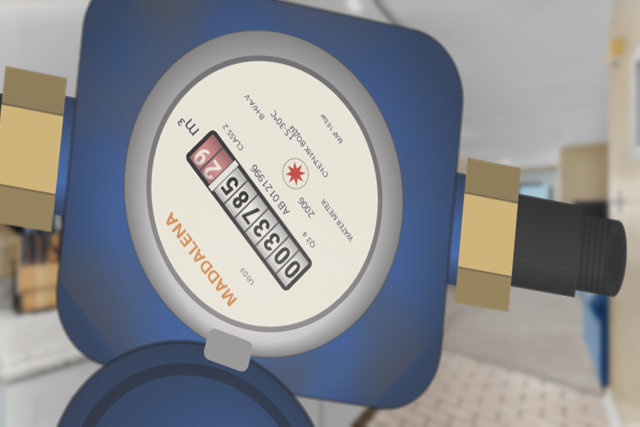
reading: 33785.29; m³
